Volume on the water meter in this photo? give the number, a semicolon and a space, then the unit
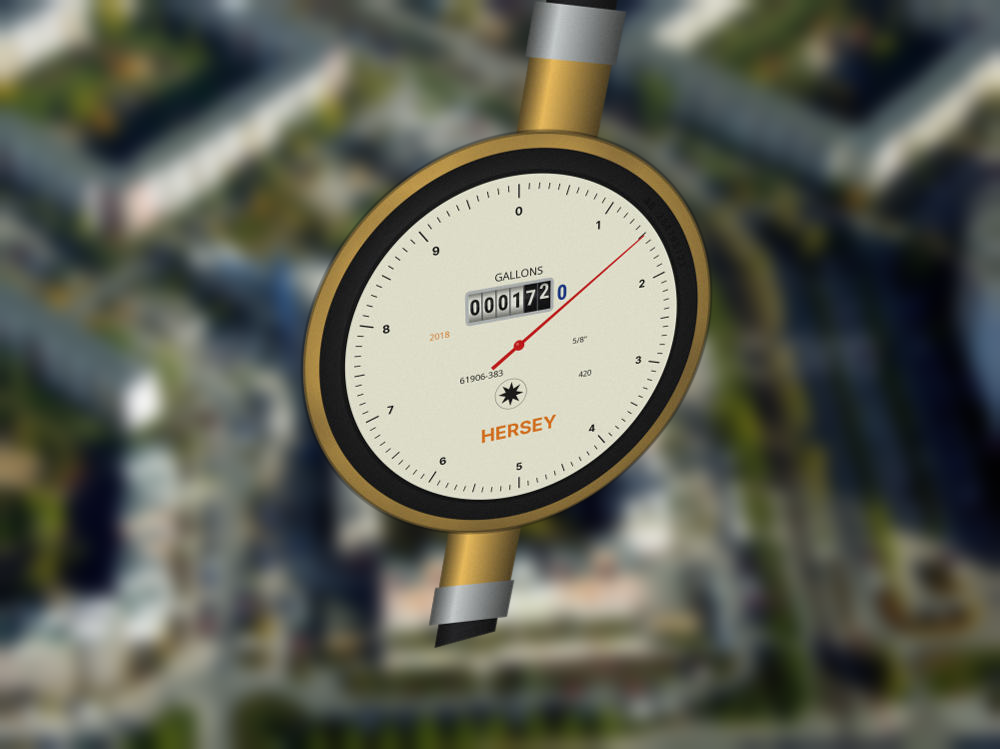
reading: 1721.5; gal
